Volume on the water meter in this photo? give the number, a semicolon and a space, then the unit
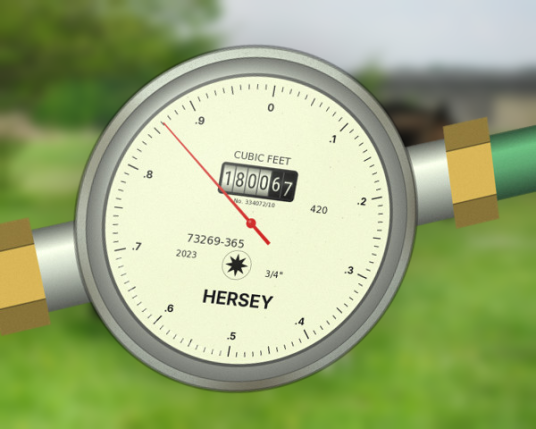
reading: 180066.86; ft³
